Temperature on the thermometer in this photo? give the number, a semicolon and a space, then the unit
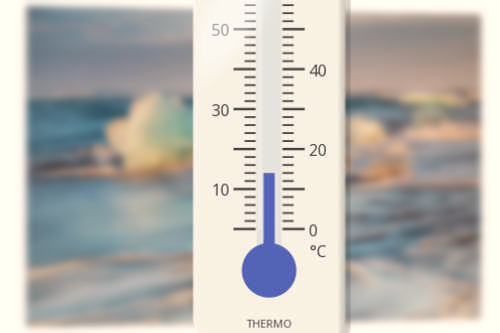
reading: 14; °C
